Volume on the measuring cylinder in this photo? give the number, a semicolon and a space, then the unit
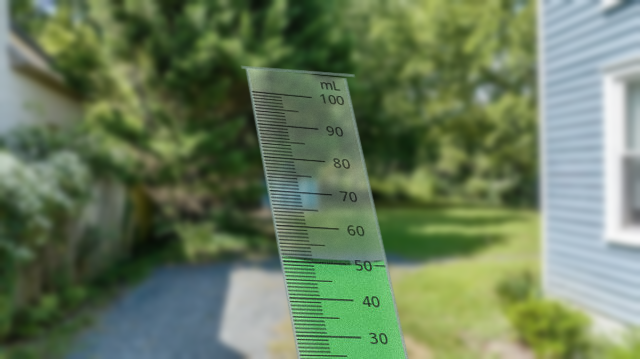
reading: 50; mL
